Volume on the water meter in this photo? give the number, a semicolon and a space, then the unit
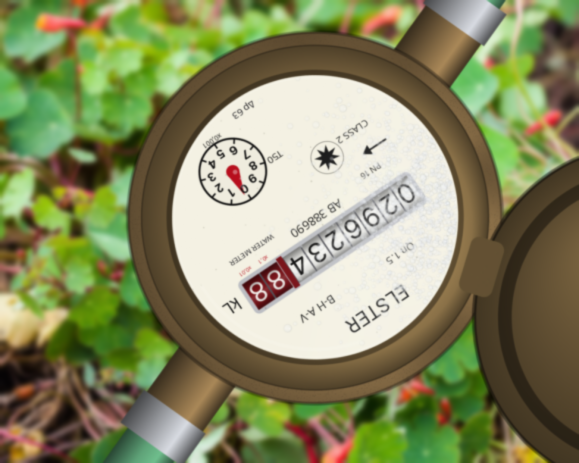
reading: 296234.880; kL
